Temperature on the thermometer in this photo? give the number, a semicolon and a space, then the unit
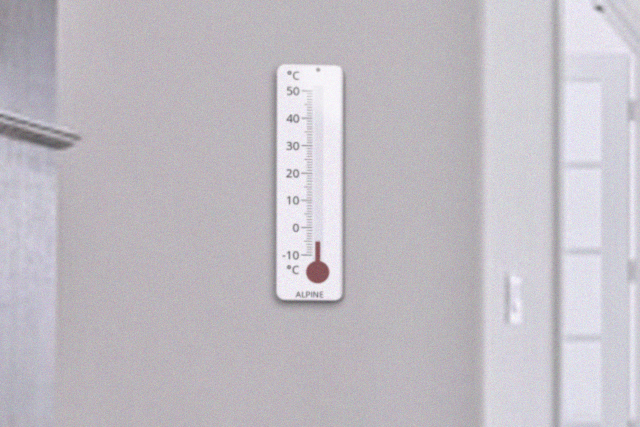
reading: -5; °C
